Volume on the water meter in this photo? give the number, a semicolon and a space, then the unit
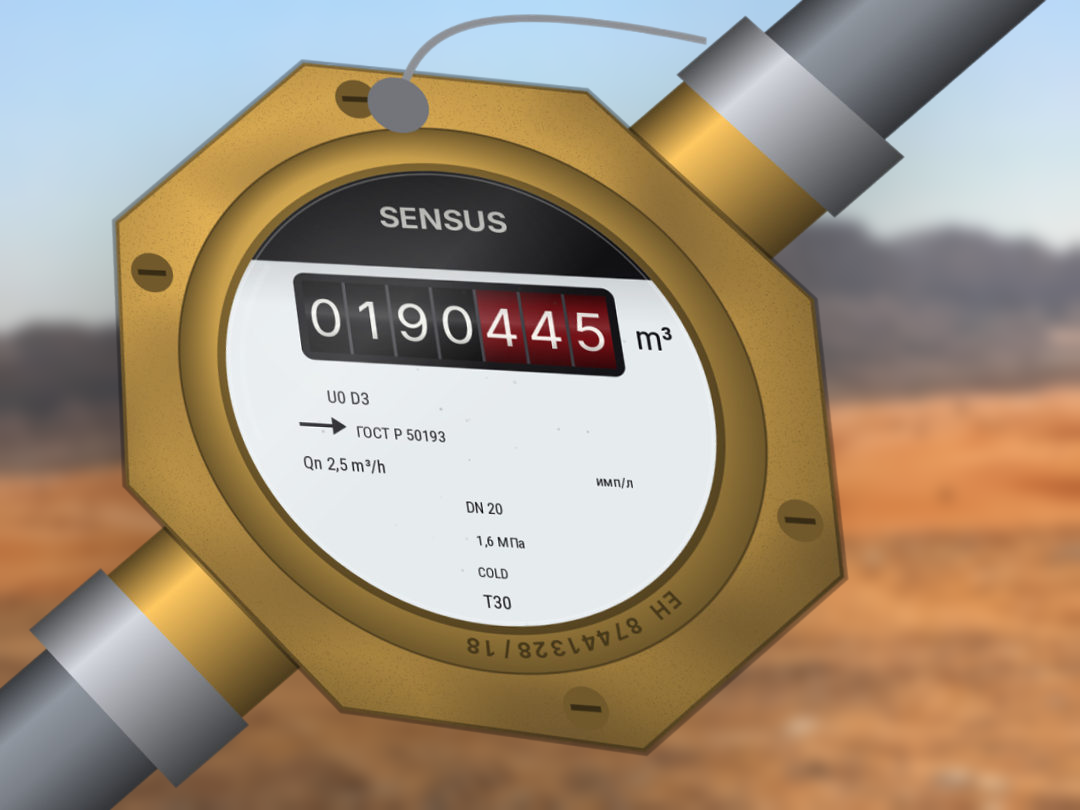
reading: 190.445; m³
